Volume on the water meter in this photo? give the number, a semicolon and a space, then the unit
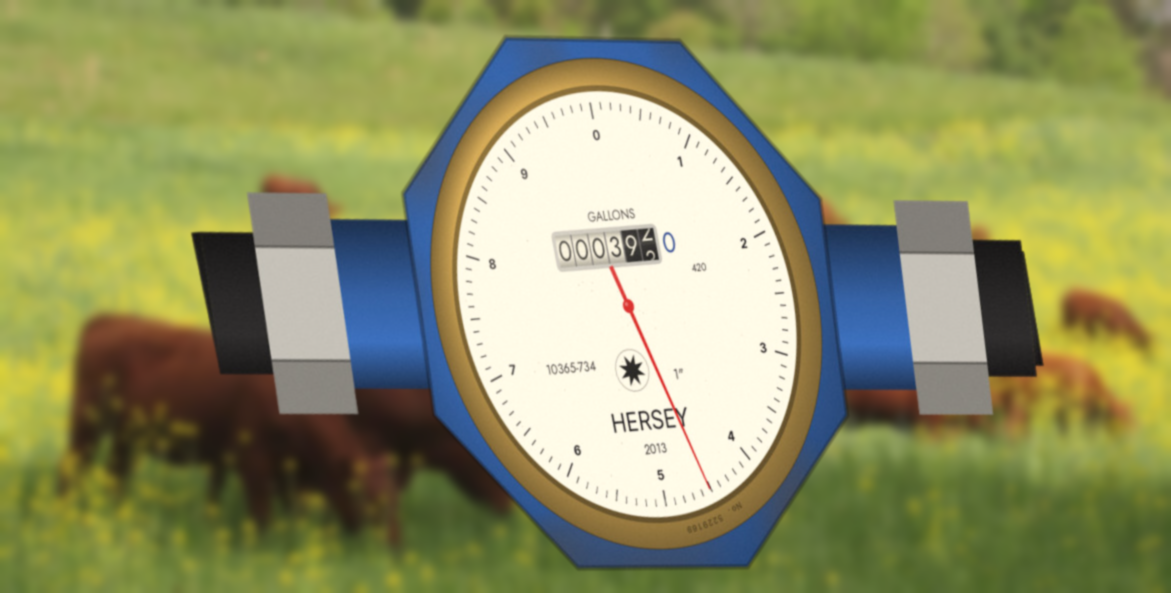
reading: 3924.5; gal
